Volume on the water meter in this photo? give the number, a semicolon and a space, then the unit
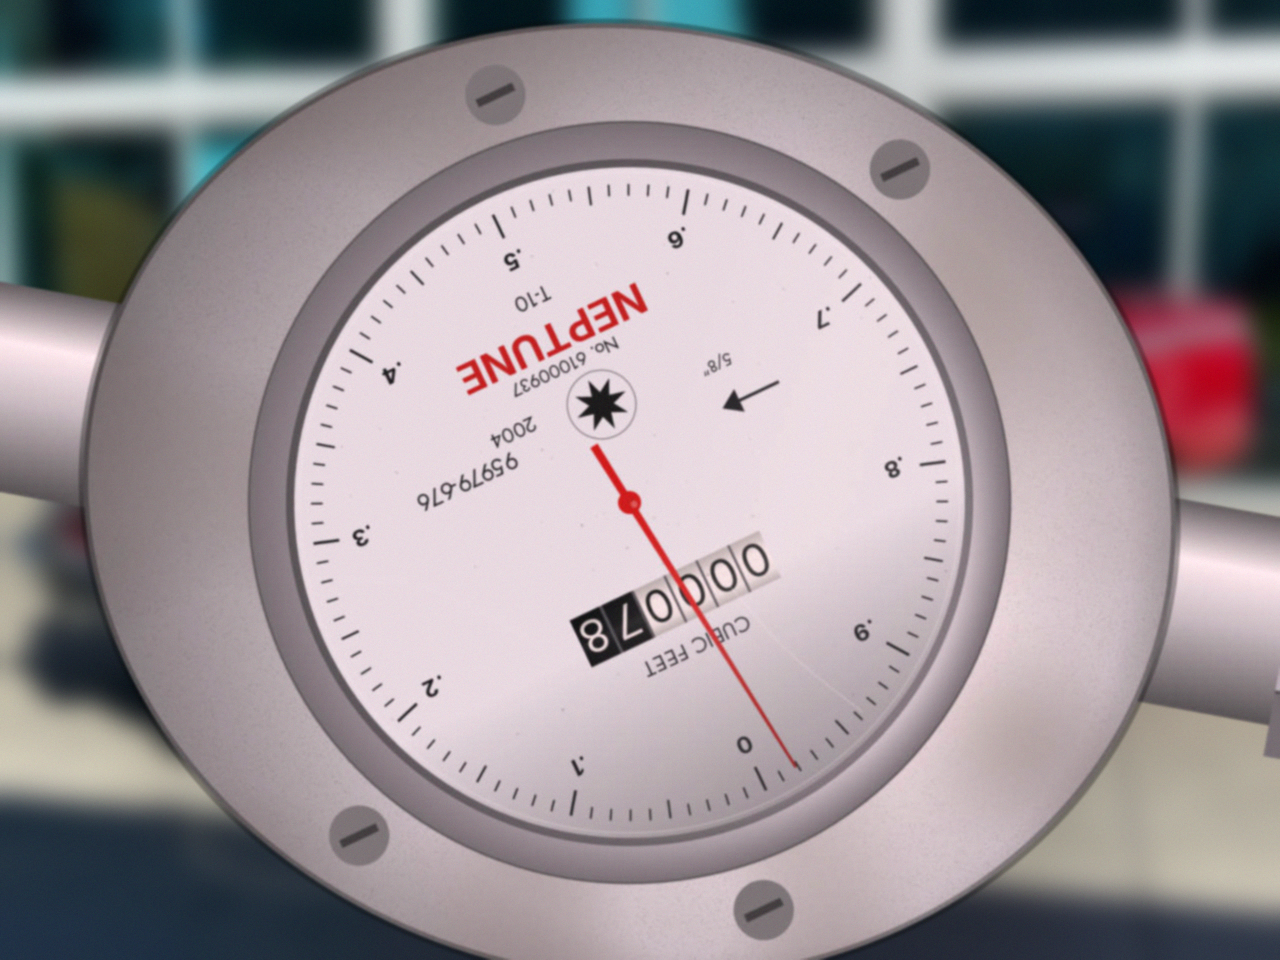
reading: 77.98; ft³
